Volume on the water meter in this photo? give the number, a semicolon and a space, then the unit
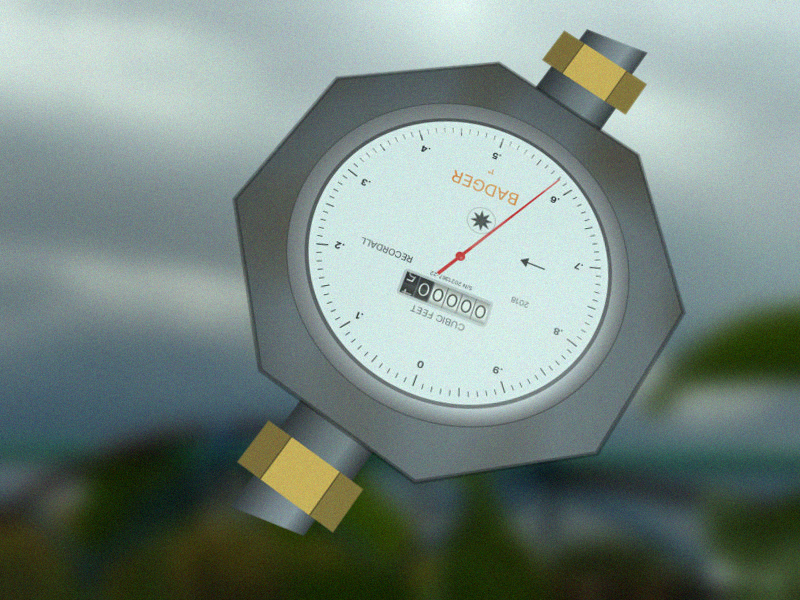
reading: 4.58; ft³
